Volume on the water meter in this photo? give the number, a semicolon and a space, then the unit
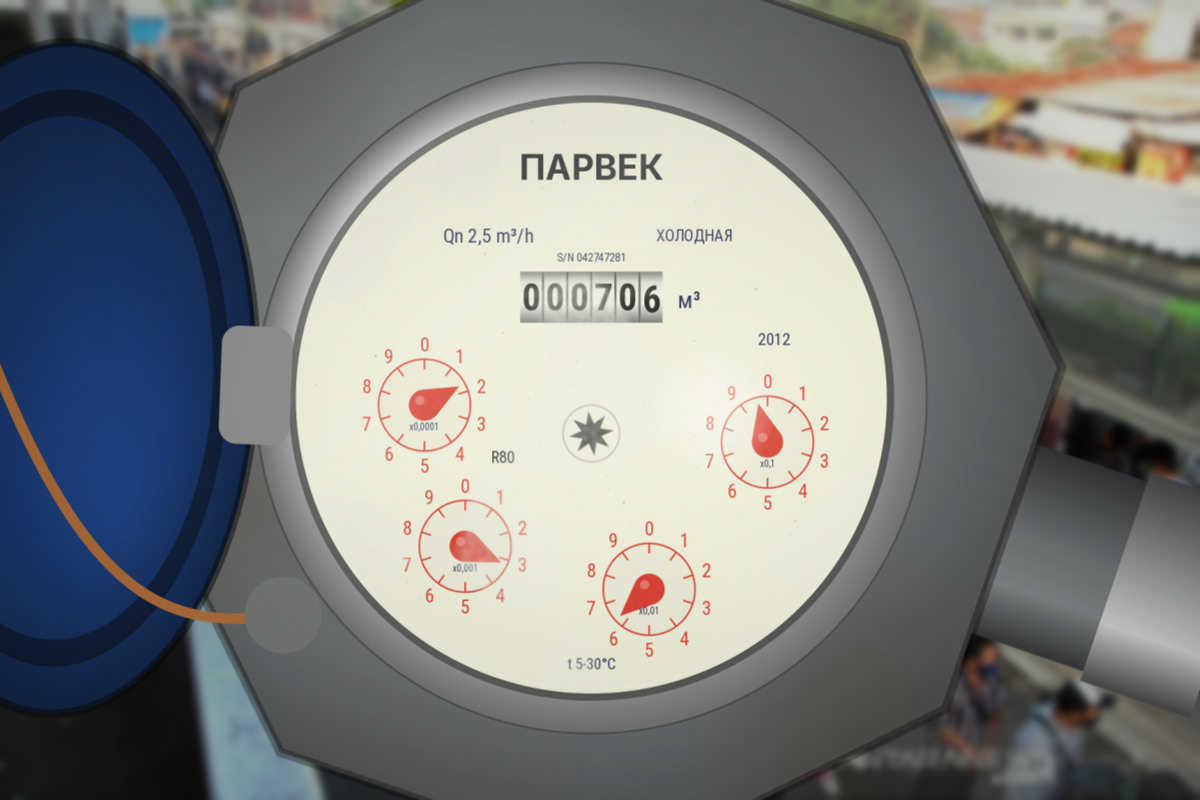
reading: 705.9631; m³
